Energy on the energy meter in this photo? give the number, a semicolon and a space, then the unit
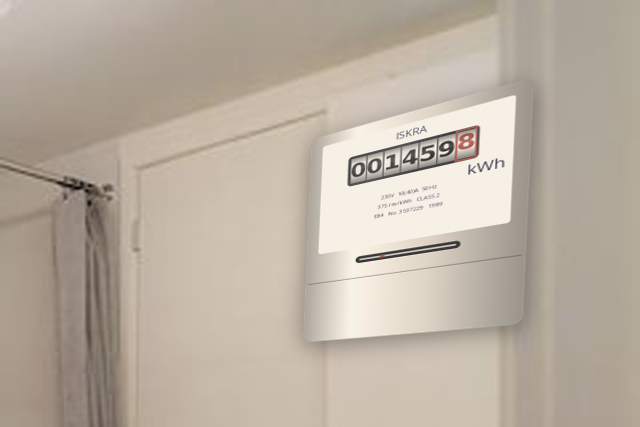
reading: 1459.8; kWh
